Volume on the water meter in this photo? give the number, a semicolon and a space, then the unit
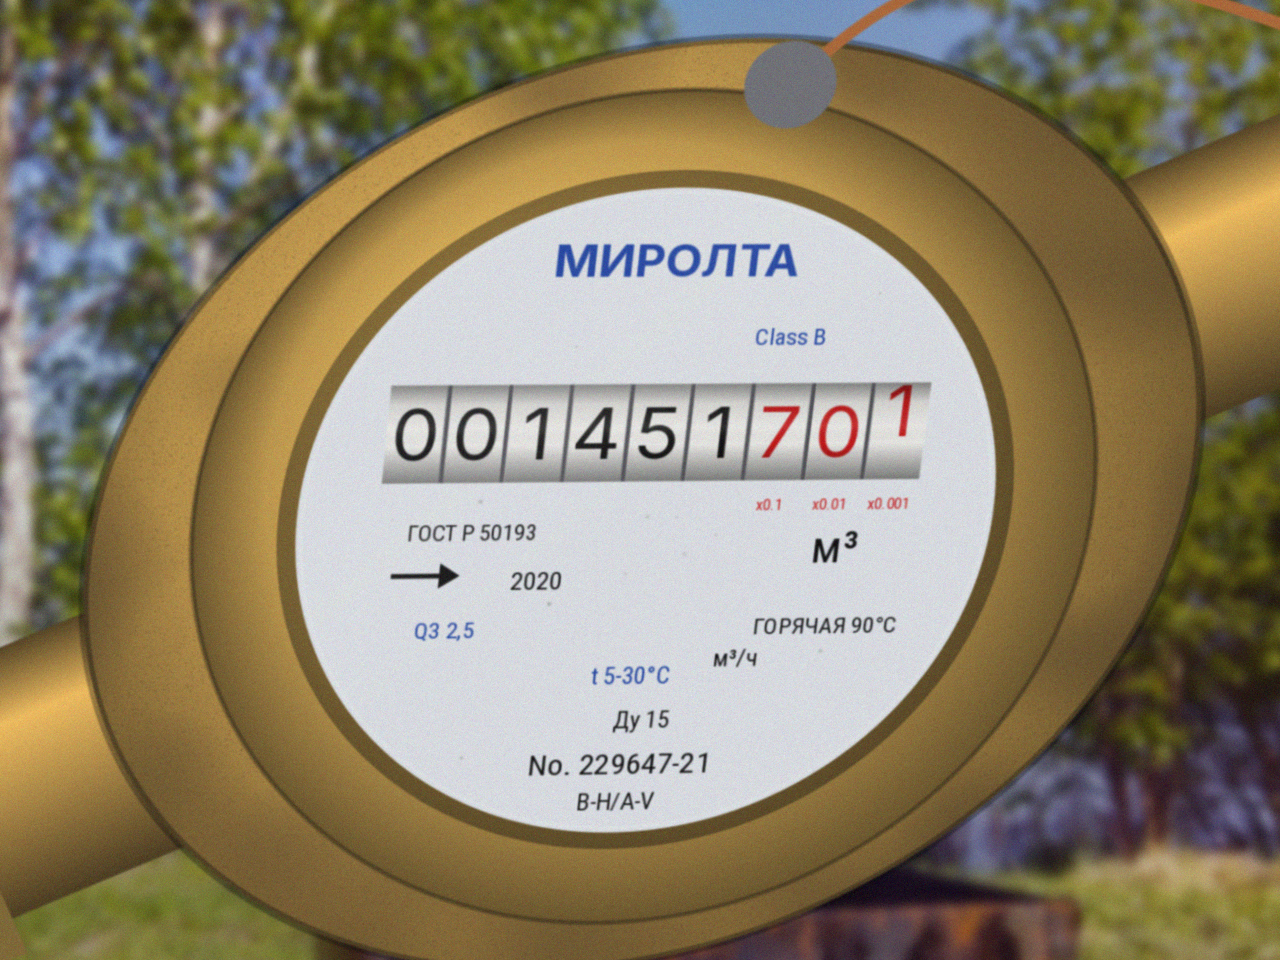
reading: 1451.701; m³
